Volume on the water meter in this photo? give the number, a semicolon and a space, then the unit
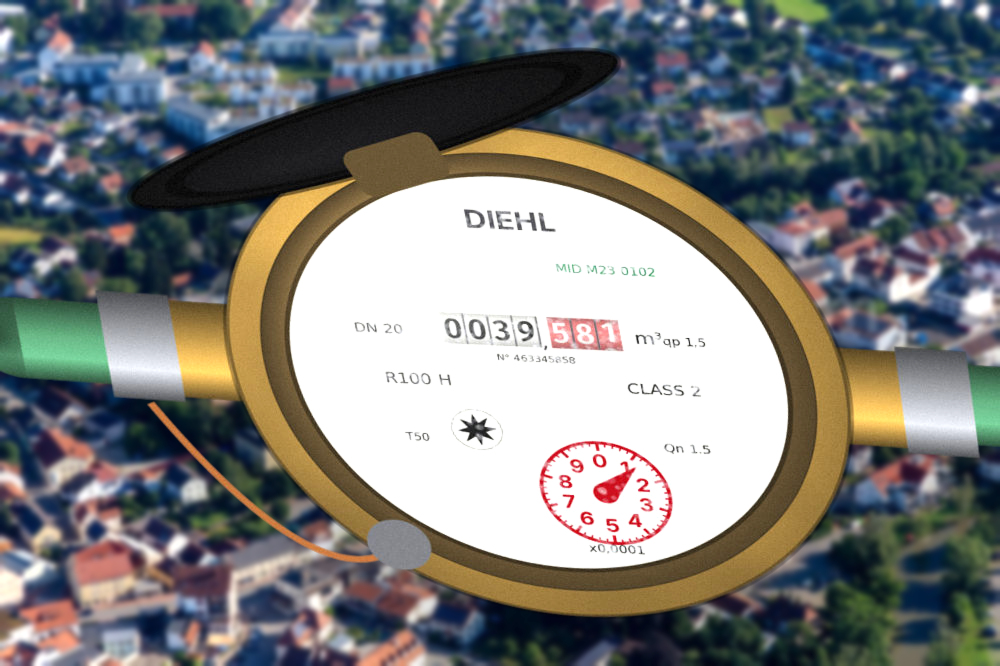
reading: 39.5811; m³
